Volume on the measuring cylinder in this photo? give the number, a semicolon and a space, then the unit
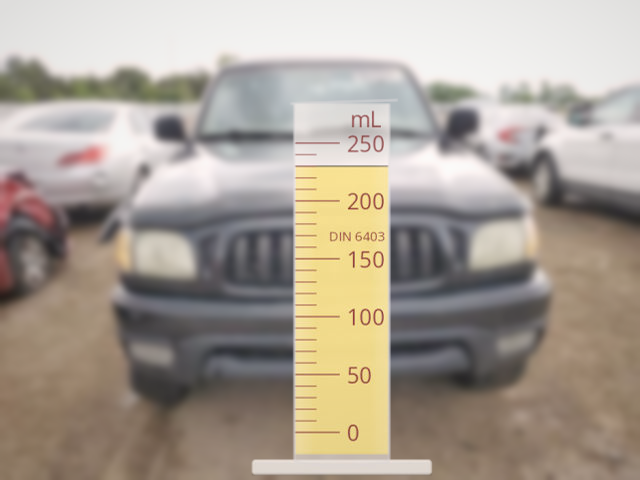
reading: 230; mL
